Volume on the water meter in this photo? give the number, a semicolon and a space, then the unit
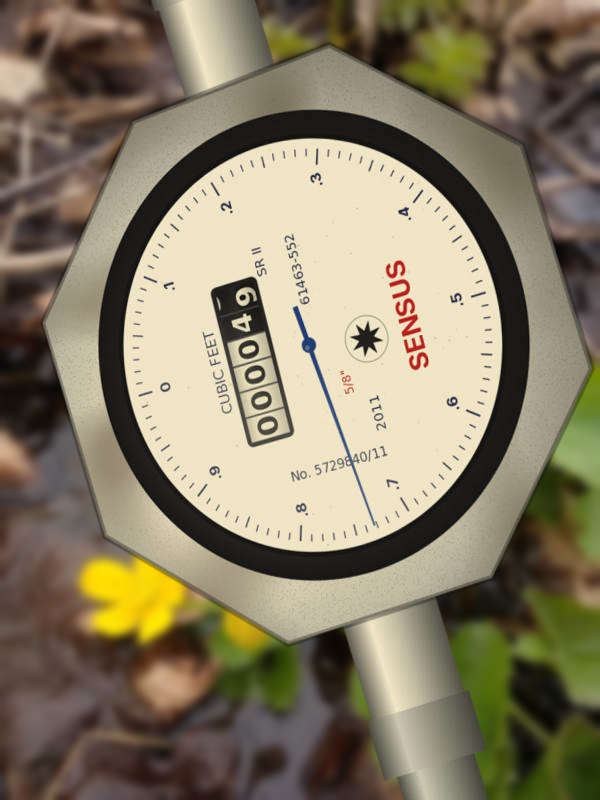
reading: 48.73; ft³
